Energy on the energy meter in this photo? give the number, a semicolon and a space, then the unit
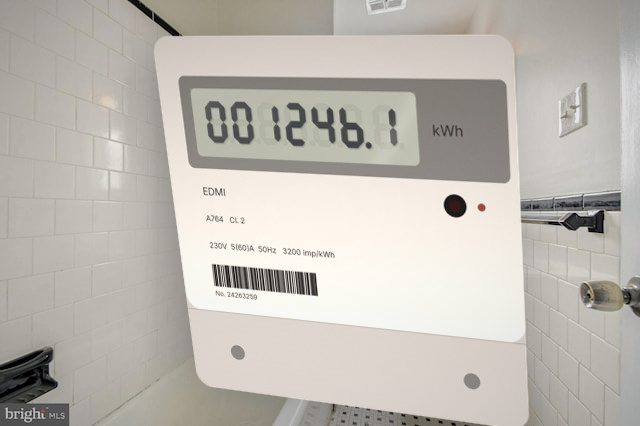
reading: 1246.1; kWh
